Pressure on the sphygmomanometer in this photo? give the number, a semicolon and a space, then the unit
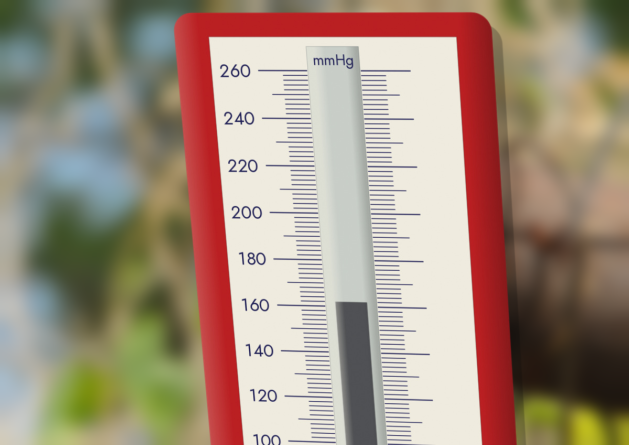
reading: 162; mmHg
